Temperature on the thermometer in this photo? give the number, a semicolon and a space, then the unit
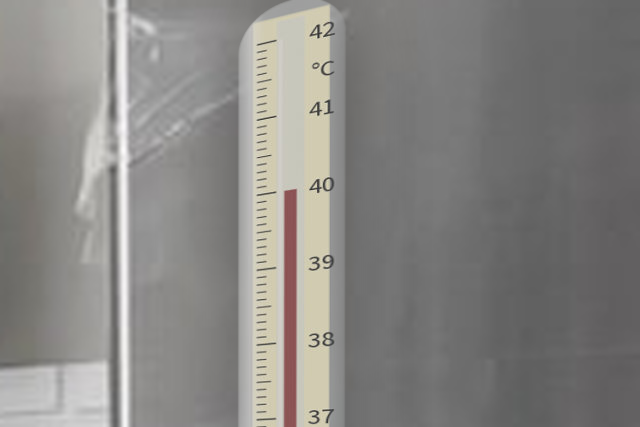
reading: 40; °C
